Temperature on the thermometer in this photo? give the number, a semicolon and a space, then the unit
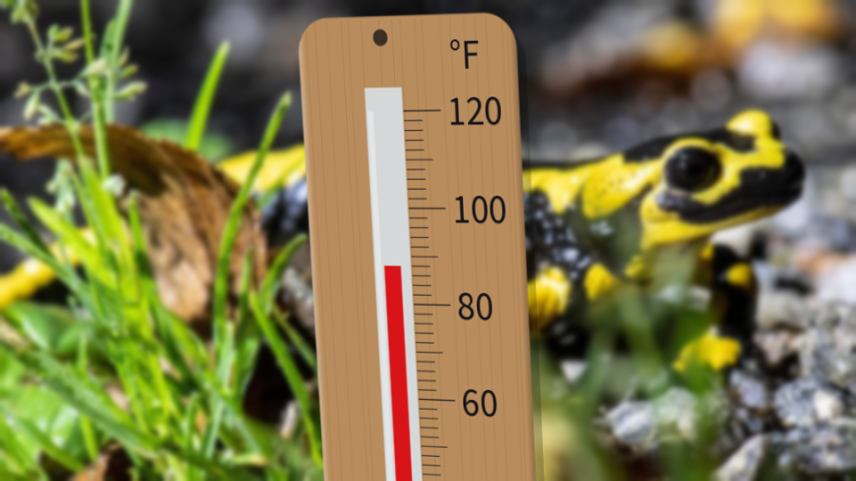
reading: 88; °F
